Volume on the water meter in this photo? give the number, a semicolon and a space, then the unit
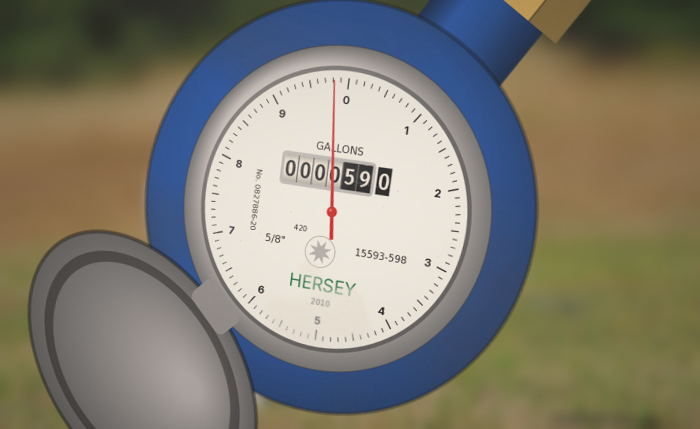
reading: 589.8; gal
